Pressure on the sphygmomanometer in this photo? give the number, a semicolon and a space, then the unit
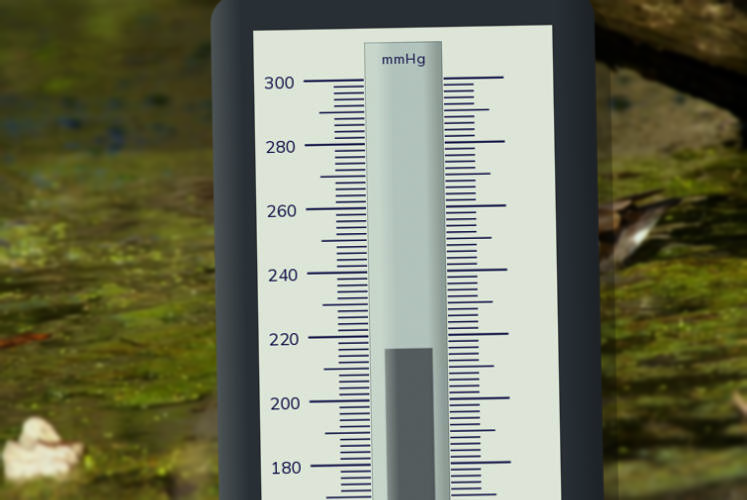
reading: 216; mmHg
